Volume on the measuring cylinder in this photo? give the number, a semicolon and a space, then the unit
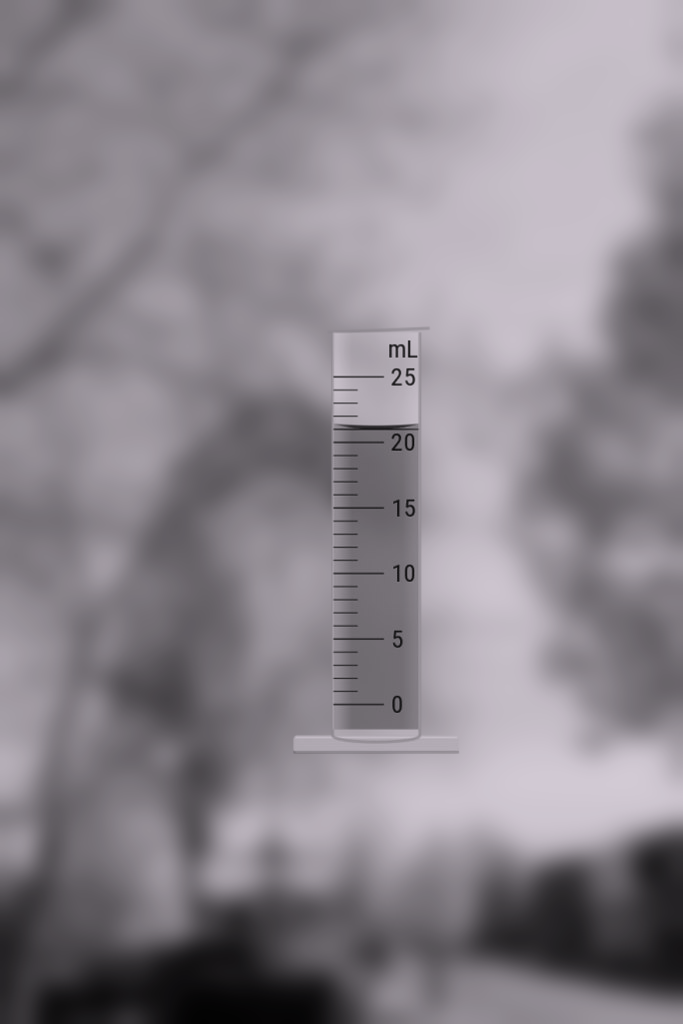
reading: 21; mL
